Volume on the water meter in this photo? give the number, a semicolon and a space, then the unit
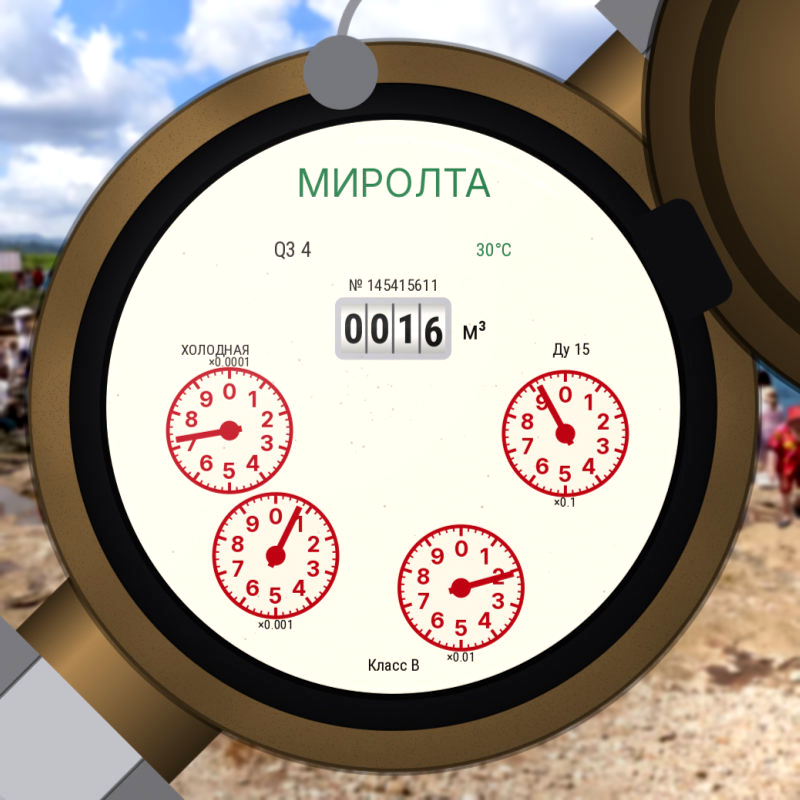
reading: 15.9207; m³
